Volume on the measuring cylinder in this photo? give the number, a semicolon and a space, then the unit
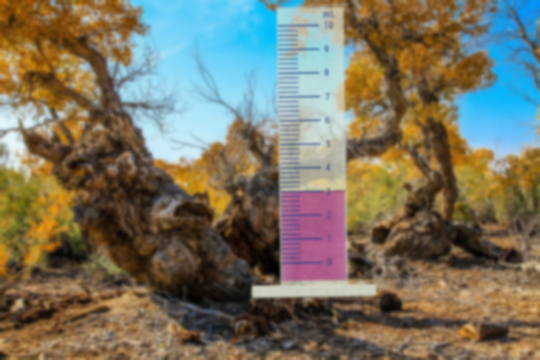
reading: 3; mL
